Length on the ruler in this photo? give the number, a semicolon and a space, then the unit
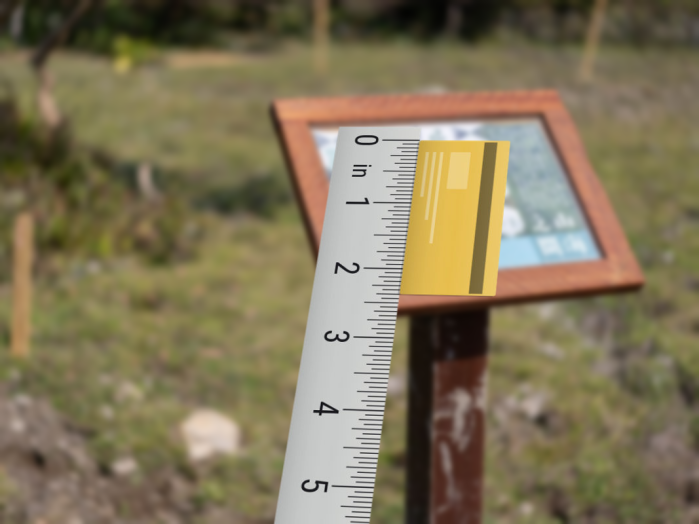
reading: 2.375; in
